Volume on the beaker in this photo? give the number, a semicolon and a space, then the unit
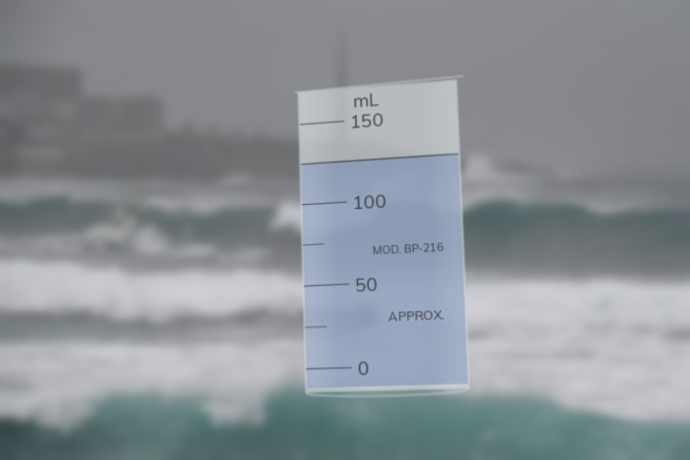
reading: 125; mL
